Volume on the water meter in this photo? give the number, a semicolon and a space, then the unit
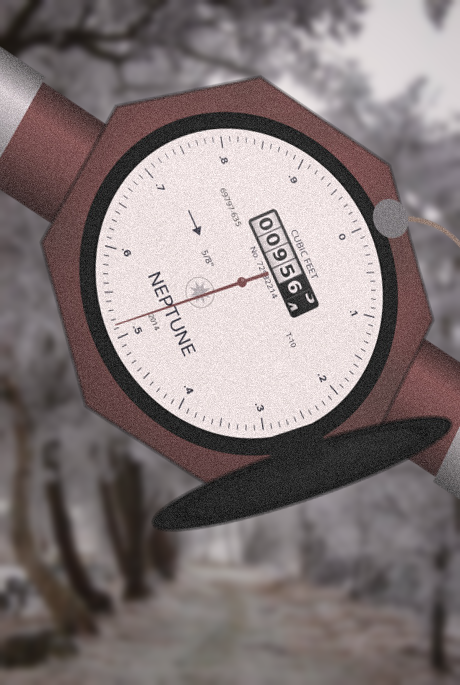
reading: 9563.51; ft³
